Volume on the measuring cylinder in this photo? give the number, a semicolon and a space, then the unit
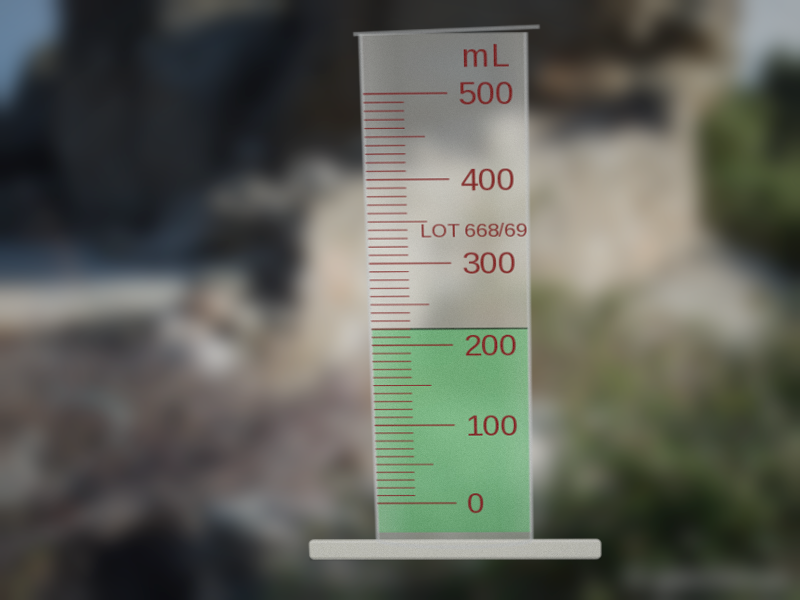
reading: 220; mL
